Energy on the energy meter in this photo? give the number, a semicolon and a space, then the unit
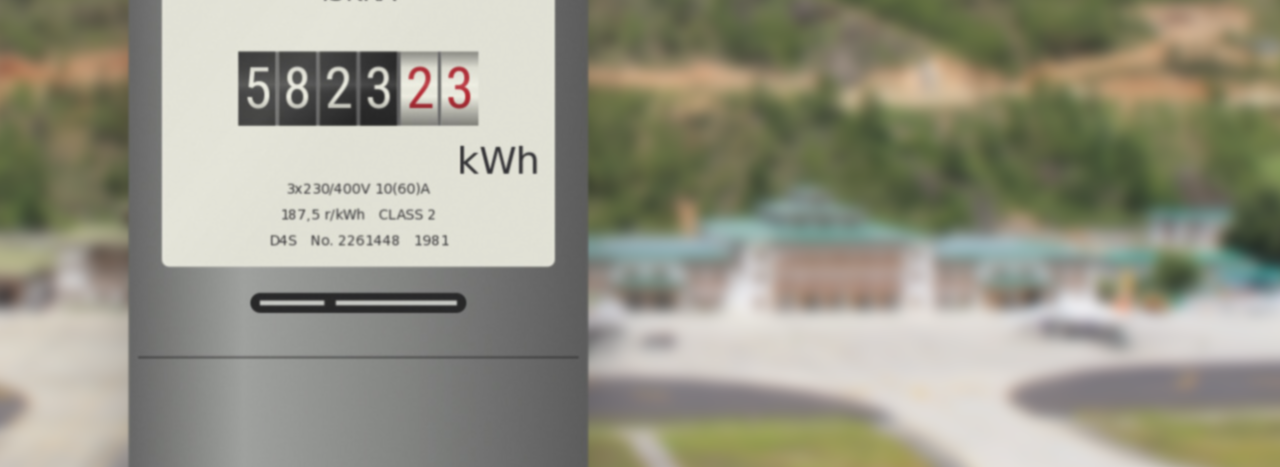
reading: 5823.23; kWh
